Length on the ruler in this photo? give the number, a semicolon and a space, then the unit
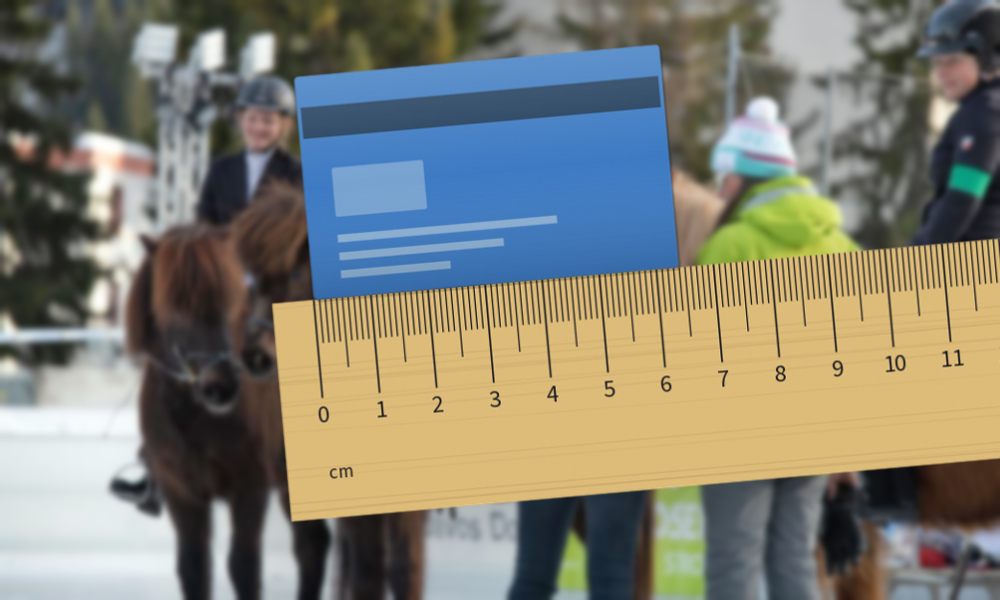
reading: 6.4; cm
